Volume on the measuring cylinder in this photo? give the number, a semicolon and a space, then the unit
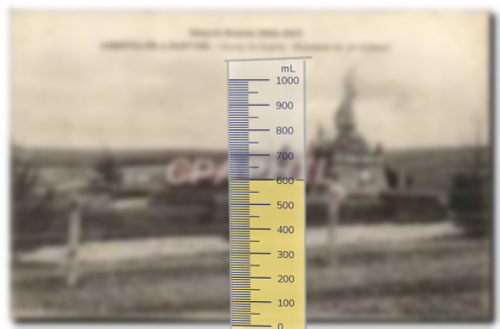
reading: 600; mL
